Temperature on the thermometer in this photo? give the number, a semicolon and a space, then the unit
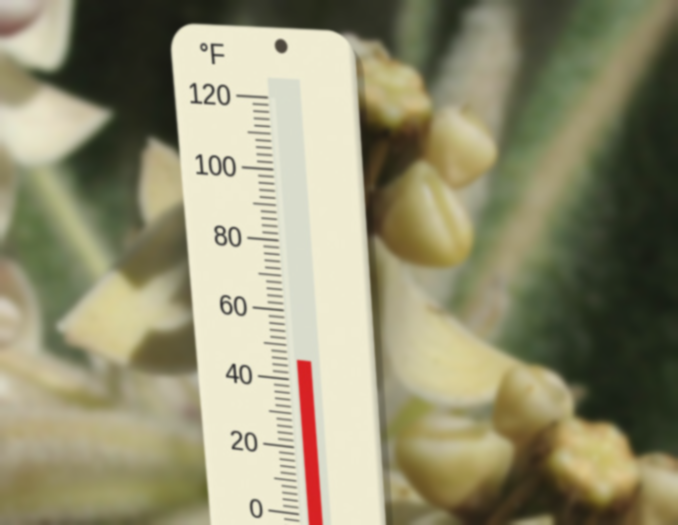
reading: 46; °F
